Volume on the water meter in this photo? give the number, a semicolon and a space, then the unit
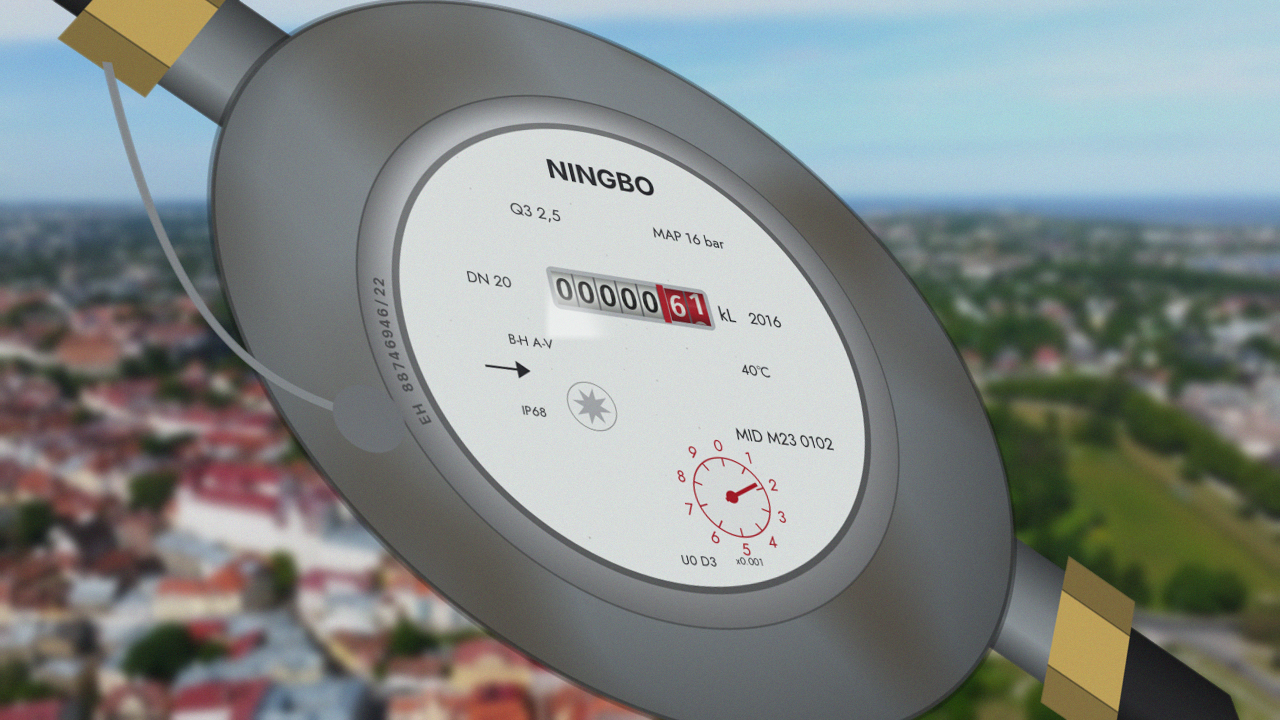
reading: 0.611; kL
